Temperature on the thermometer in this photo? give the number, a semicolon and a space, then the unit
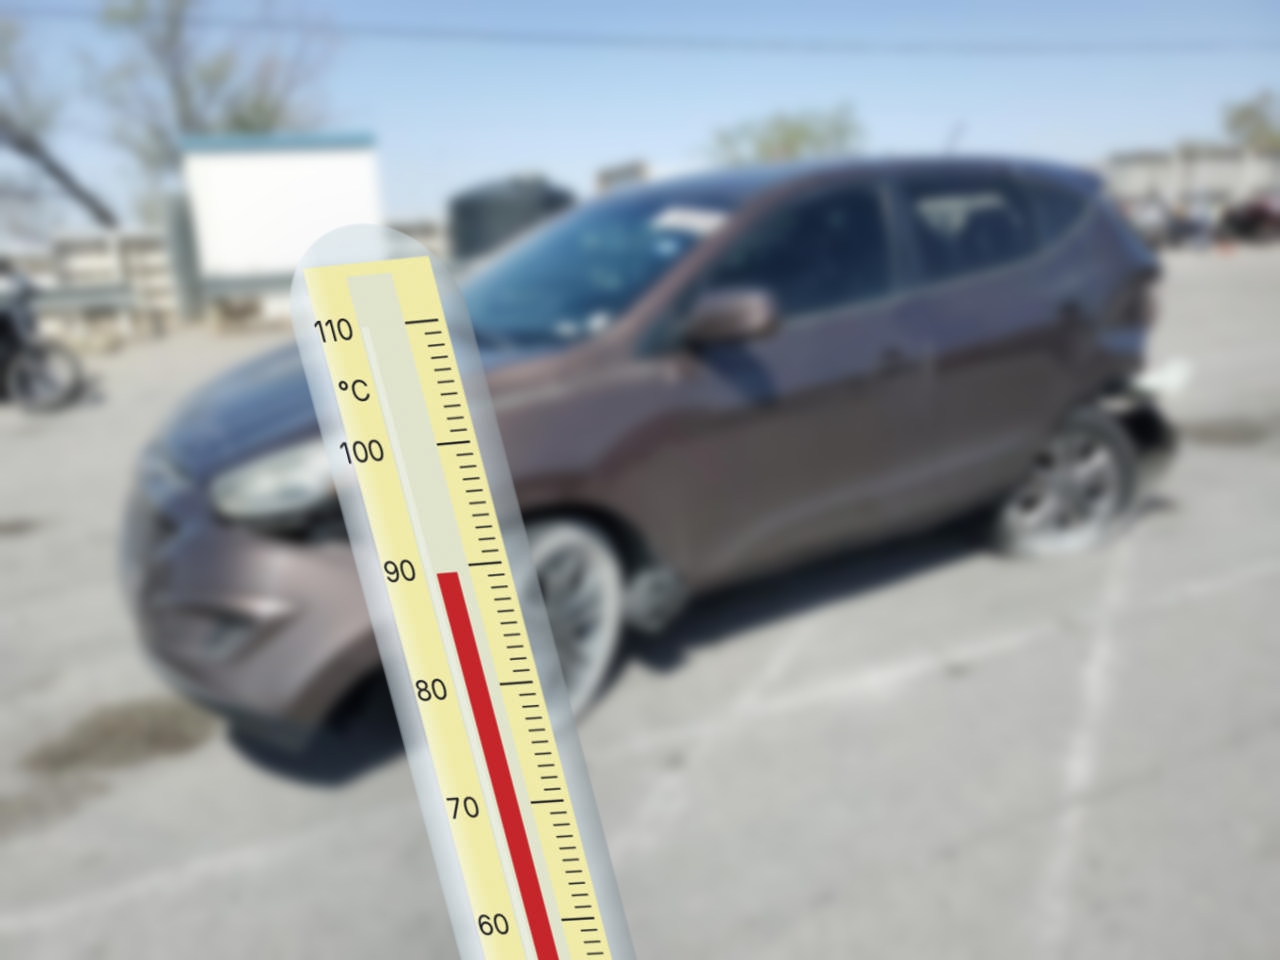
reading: 89.5; °C
